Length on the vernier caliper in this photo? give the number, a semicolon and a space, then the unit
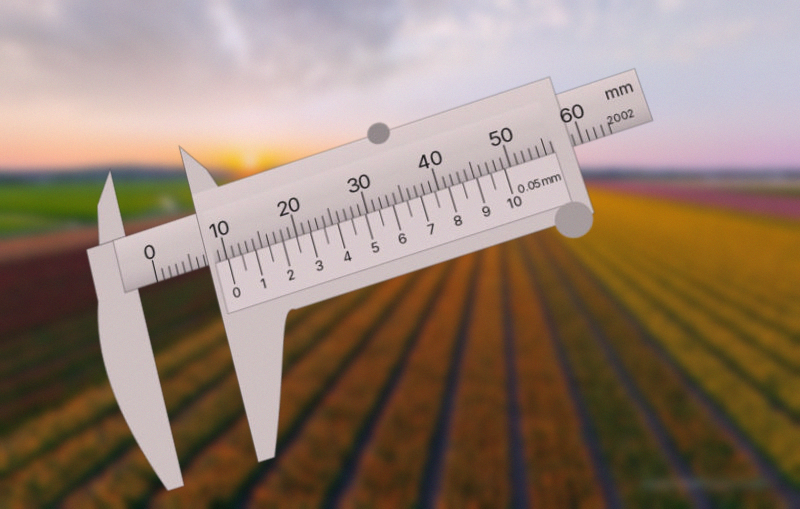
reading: 10.2; mm
